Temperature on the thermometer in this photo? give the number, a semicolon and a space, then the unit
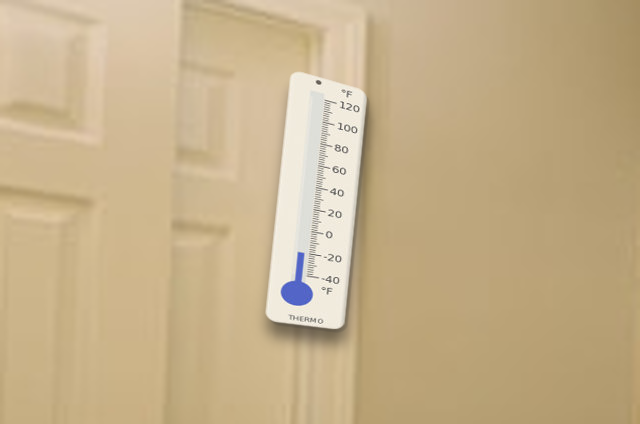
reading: -20; °F
